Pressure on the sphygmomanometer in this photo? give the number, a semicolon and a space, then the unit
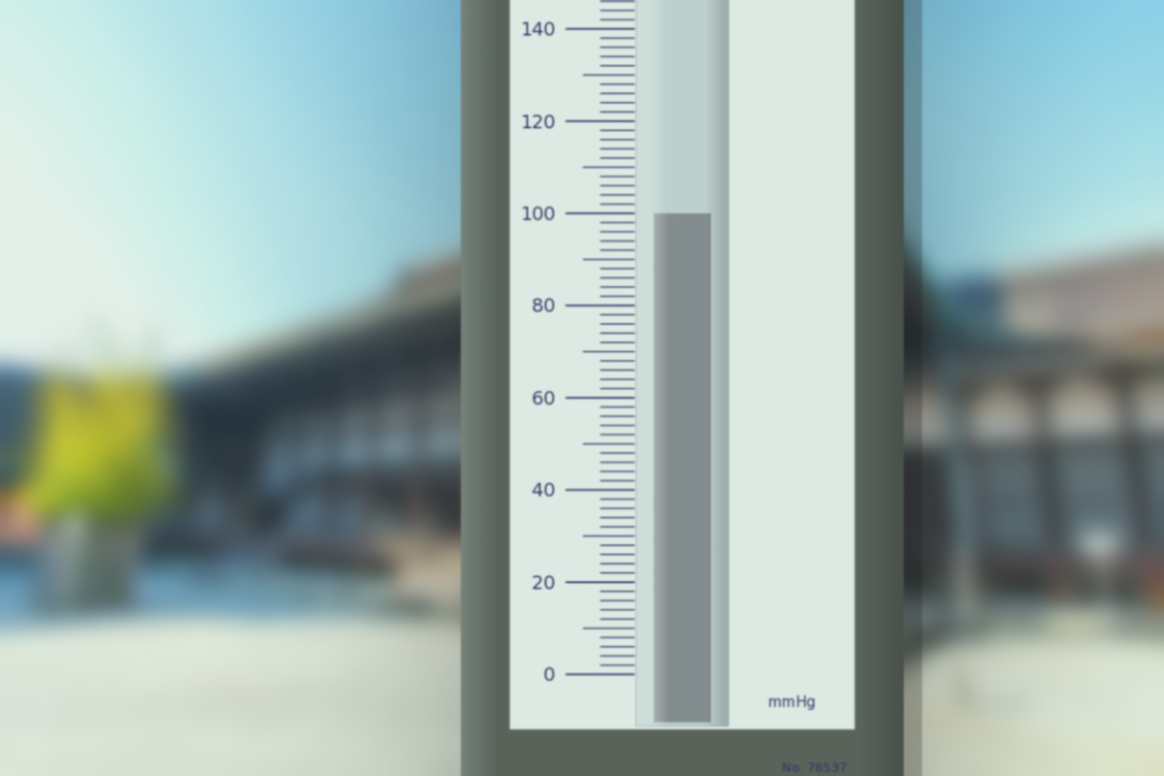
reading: 100; mmHg
